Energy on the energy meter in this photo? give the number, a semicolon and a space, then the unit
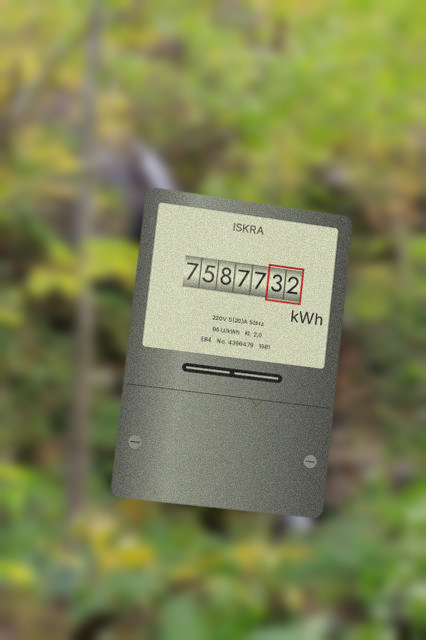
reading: 75877.32; kWh
